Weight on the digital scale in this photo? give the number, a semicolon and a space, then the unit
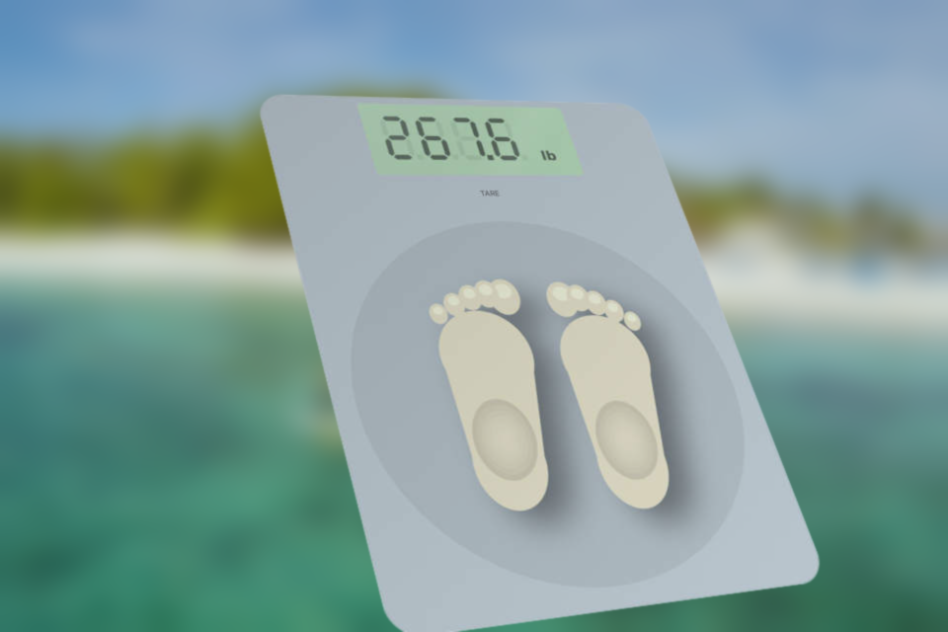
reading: 267.6; lb
